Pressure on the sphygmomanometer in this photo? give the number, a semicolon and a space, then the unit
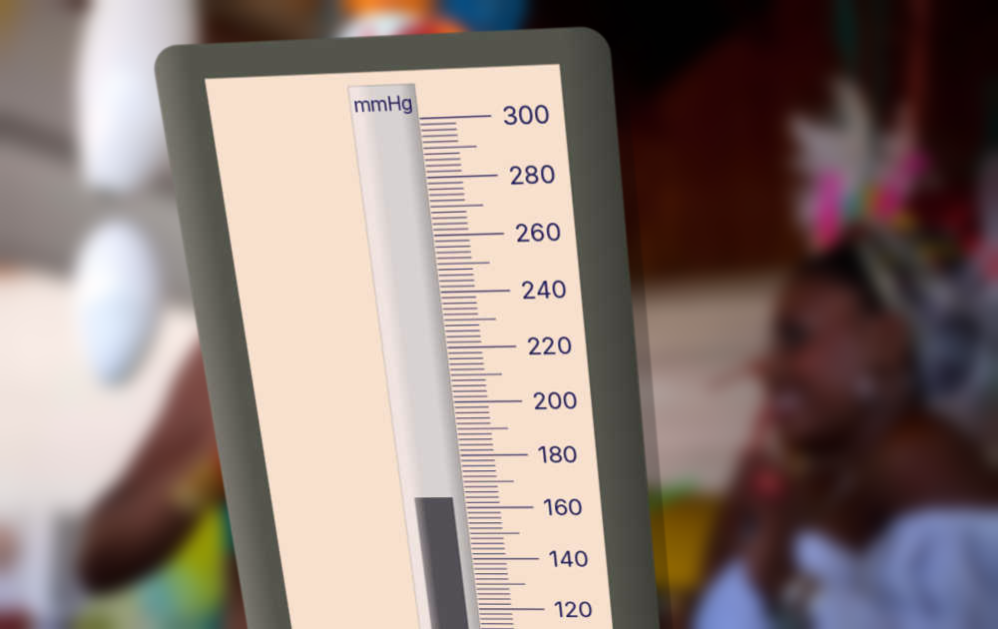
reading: 164; mmHg
